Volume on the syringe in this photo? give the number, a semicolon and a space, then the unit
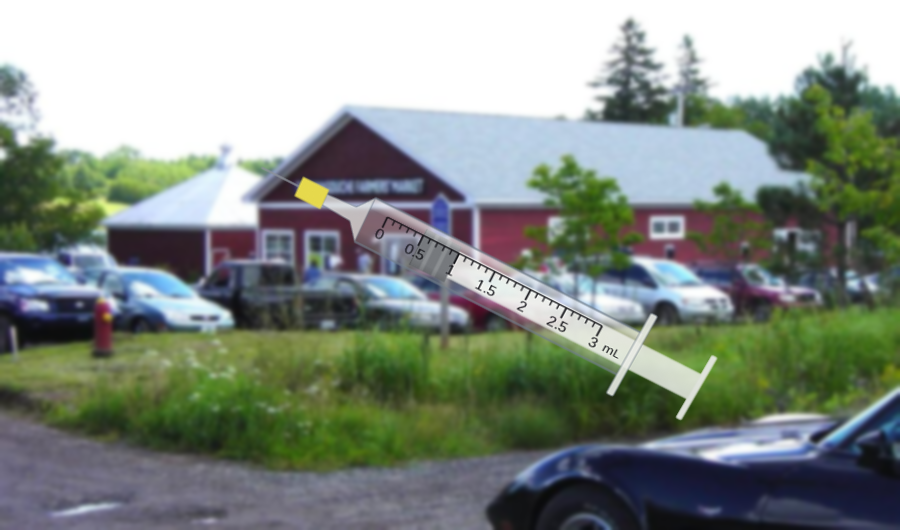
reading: 0.5; mL
